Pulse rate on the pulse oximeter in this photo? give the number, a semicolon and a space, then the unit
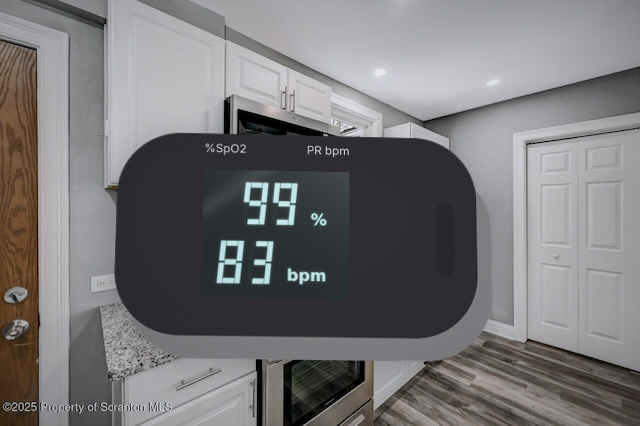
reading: 83; bpm
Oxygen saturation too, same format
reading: 99; %
